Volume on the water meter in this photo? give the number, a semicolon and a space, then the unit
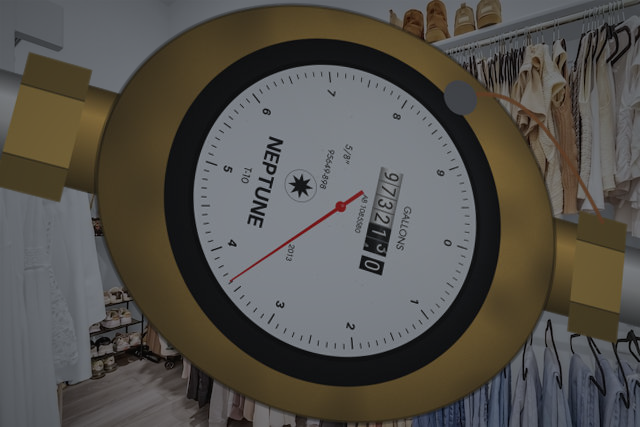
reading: 9732133.6; gal
